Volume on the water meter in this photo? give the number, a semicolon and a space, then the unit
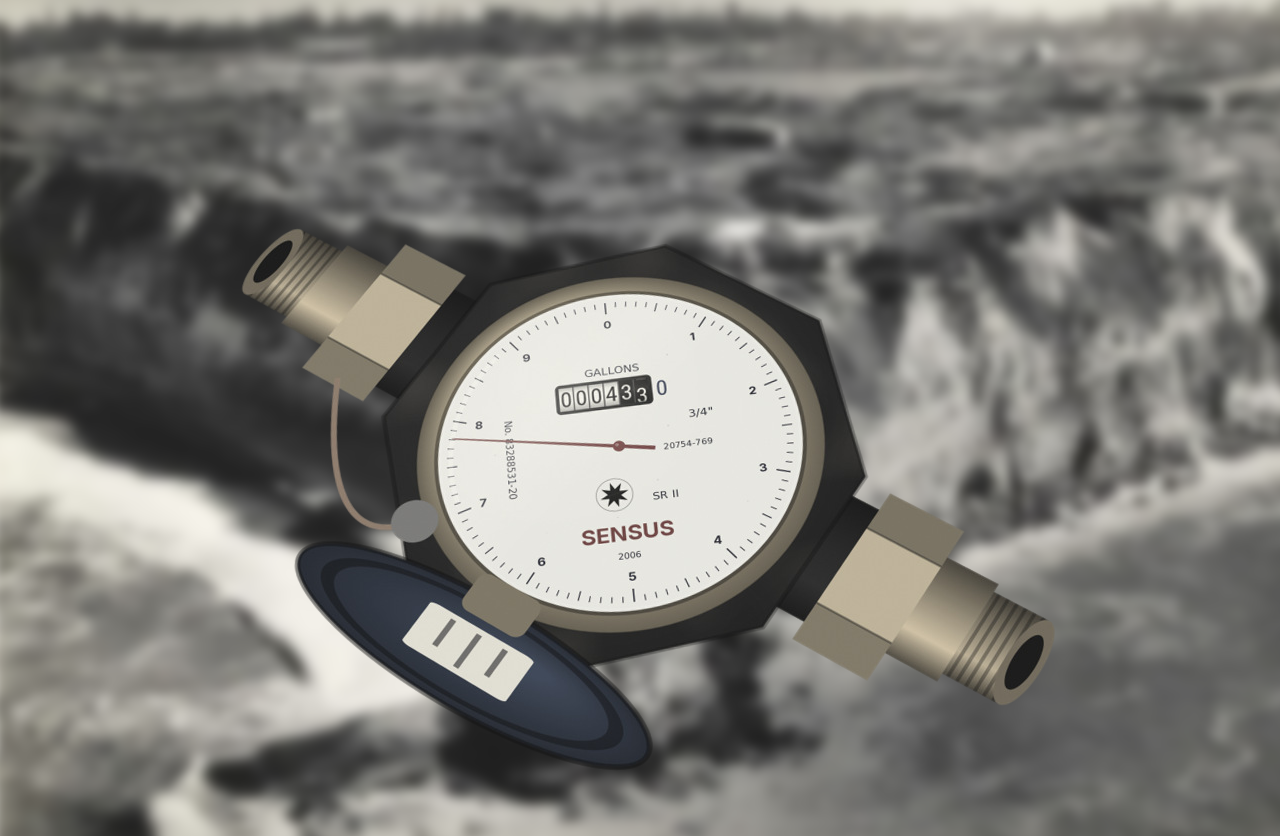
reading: 4327.8; gal
